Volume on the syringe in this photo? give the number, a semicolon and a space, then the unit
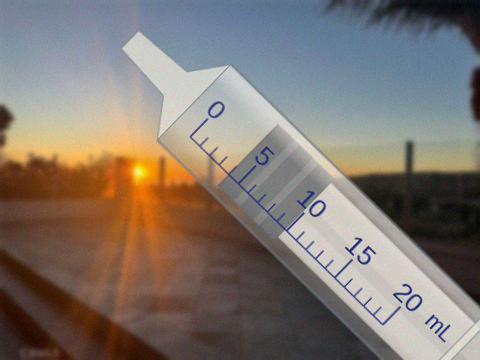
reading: 4; mL
